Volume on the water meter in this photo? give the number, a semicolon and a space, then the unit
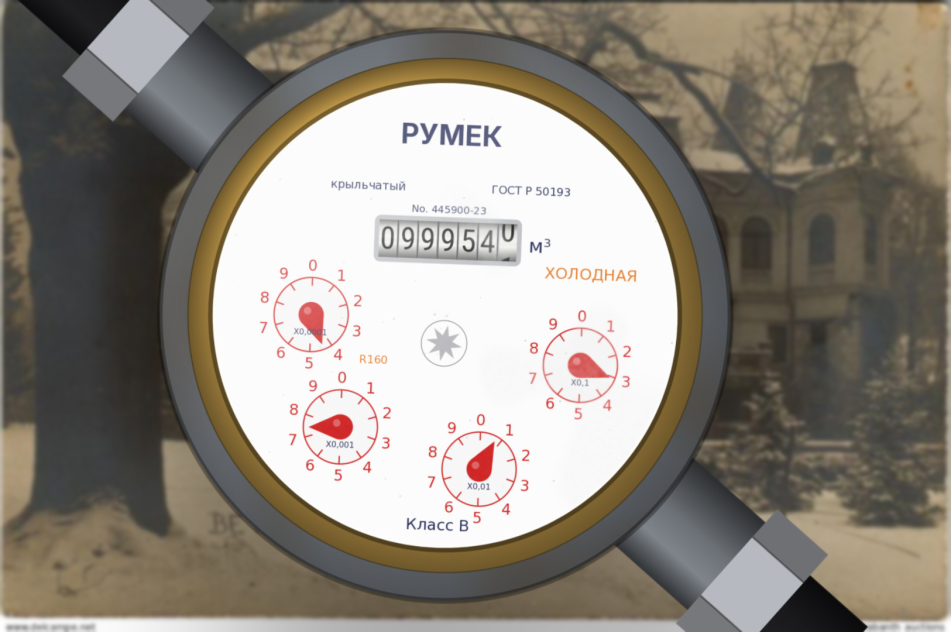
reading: 999540.3074; m³
